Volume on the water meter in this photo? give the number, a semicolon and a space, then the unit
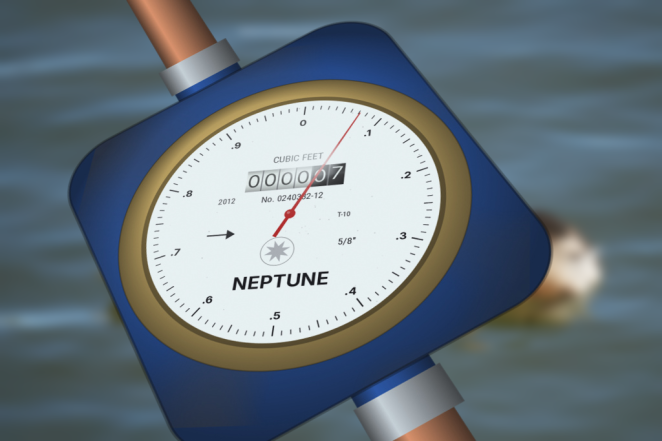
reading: 7.07; ft³
